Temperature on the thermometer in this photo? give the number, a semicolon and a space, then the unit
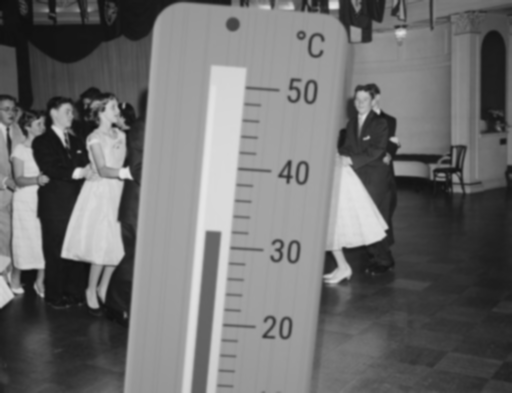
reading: 32; °C
